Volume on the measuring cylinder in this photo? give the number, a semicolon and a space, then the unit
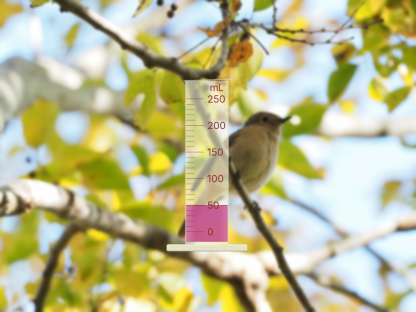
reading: 50; mL
